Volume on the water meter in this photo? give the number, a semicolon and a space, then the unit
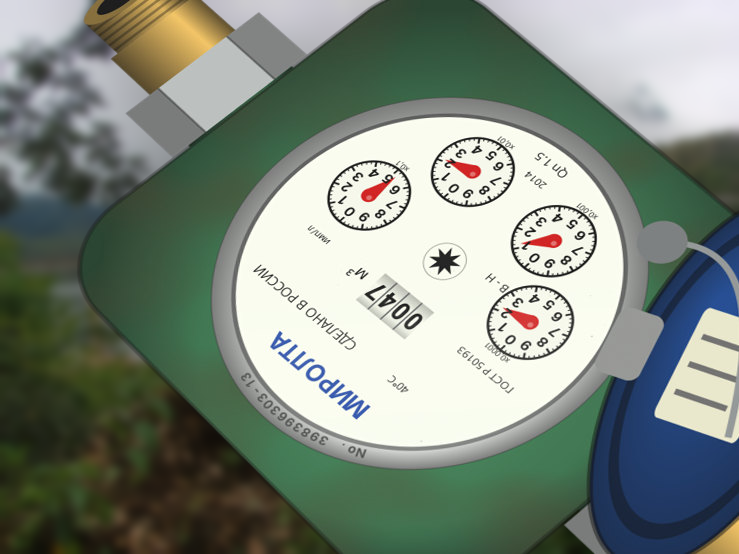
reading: 47.5212; m³
